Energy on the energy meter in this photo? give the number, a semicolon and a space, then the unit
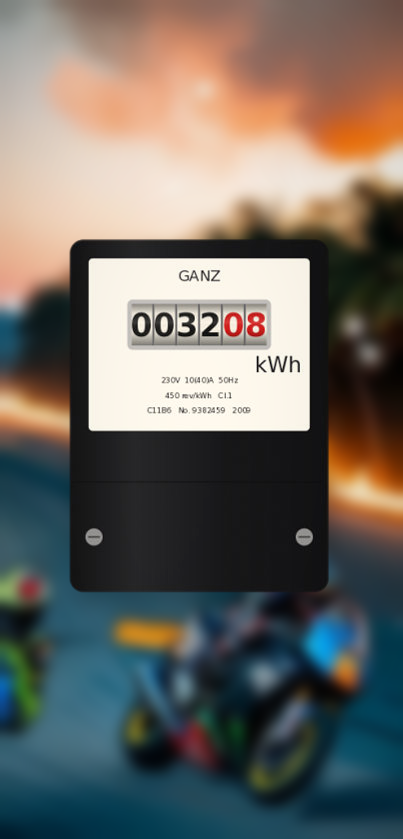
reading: 32.08; kWh
